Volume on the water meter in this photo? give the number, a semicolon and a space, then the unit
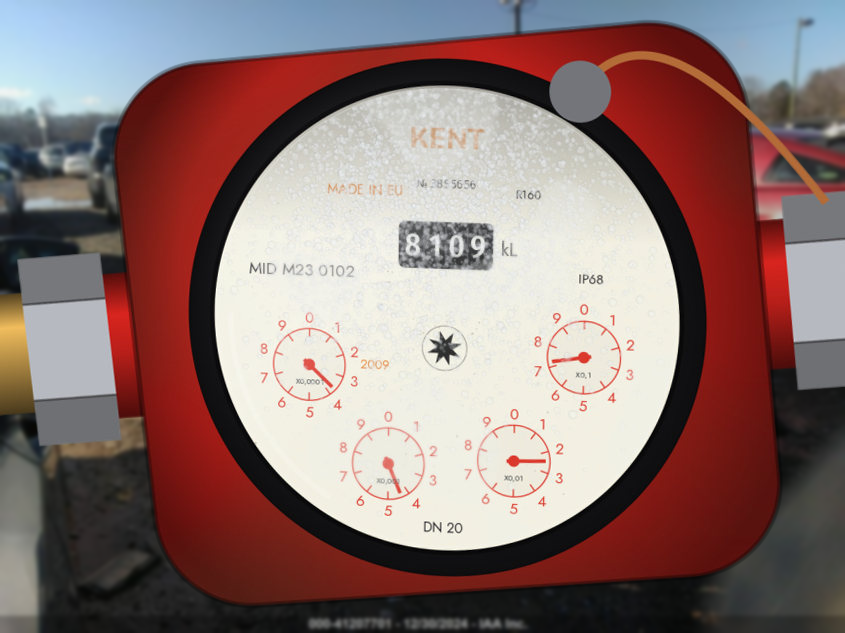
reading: 8109.7243; kL
